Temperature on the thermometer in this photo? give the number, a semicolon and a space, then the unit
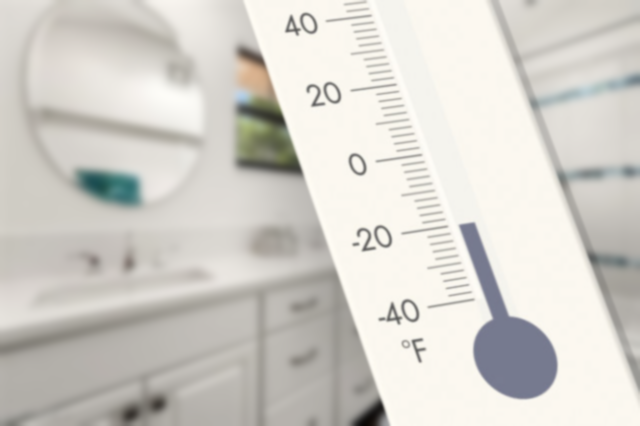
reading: -20; °F
